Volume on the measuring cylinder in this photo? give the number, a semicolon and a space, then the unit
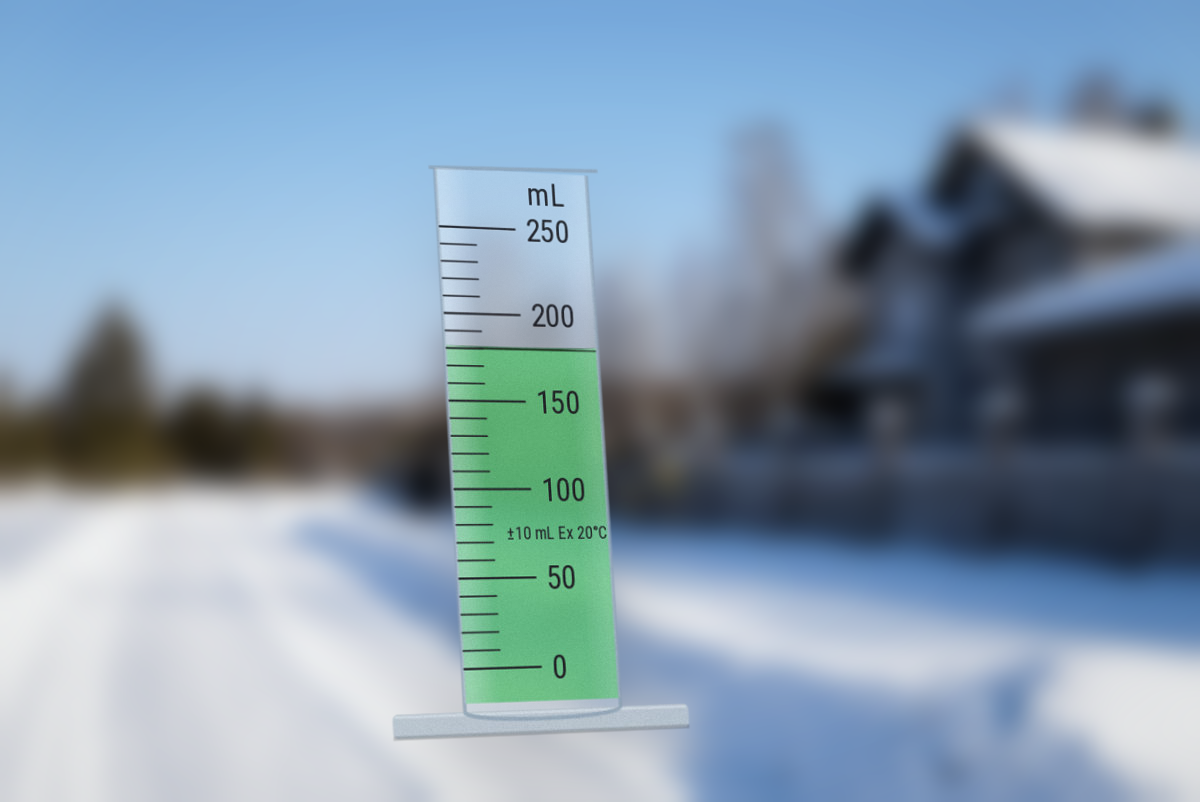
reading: 180; mL
